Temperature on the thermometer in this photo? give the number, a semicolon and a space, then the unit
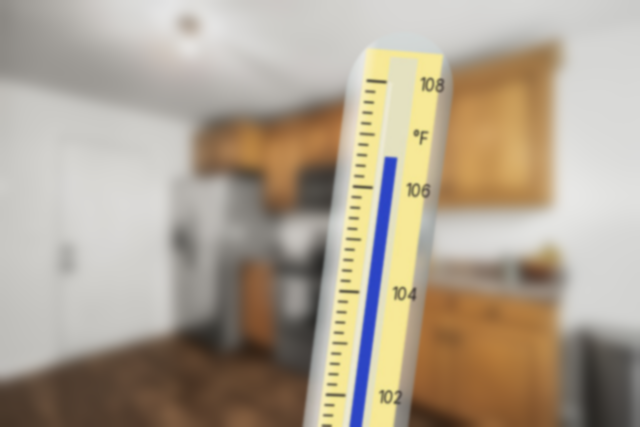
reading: 106.6; °F
